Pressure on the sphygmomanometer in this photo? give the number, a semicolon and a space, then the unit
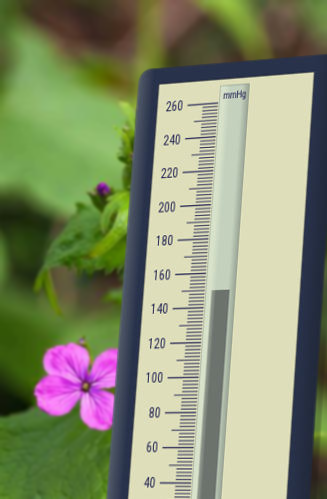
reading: 150; mmHg
